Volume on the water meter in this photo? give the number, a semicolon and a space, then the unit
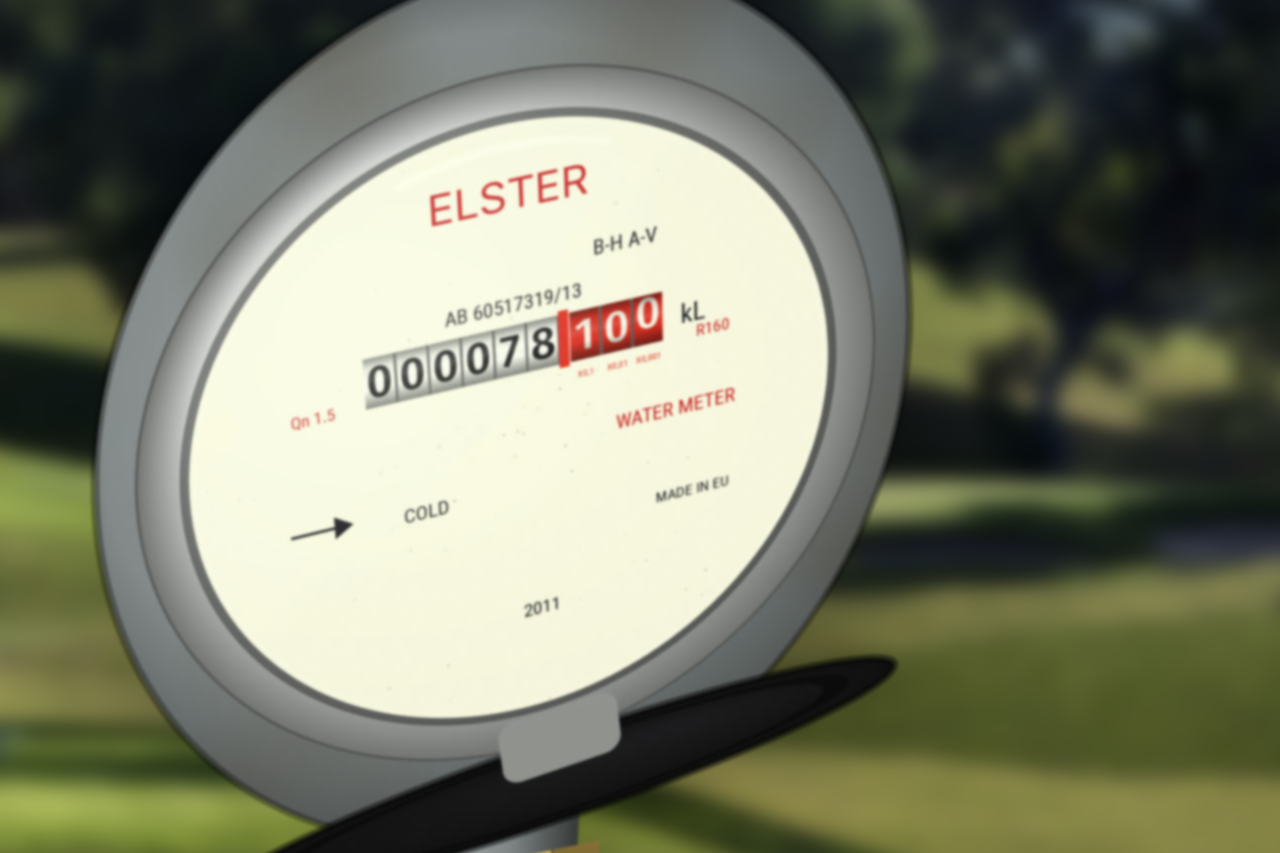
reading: 78.100; kL
